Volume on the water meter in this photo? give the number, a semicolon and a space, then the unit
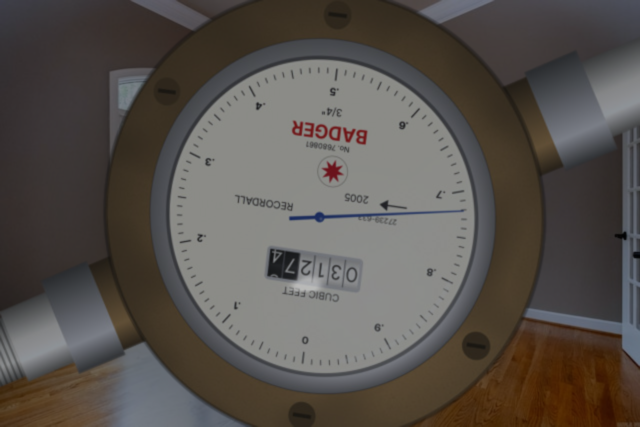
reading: 31273.72; ft³
